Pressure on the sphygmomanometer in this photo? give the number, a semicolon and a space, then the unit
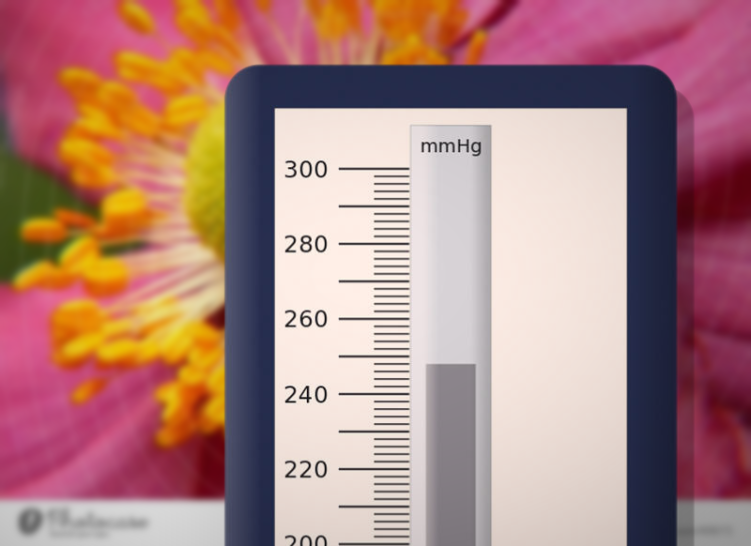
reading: 248; mmHg
